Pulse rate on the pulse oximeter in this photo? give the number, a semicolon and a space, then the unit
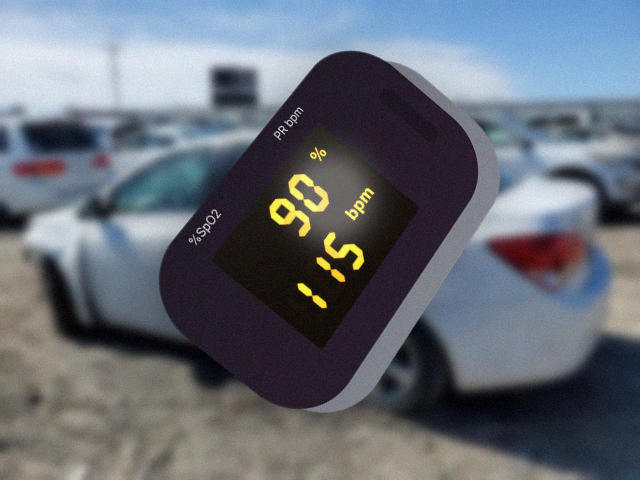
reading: 115; bpm
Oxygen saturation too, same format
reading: 90; %
